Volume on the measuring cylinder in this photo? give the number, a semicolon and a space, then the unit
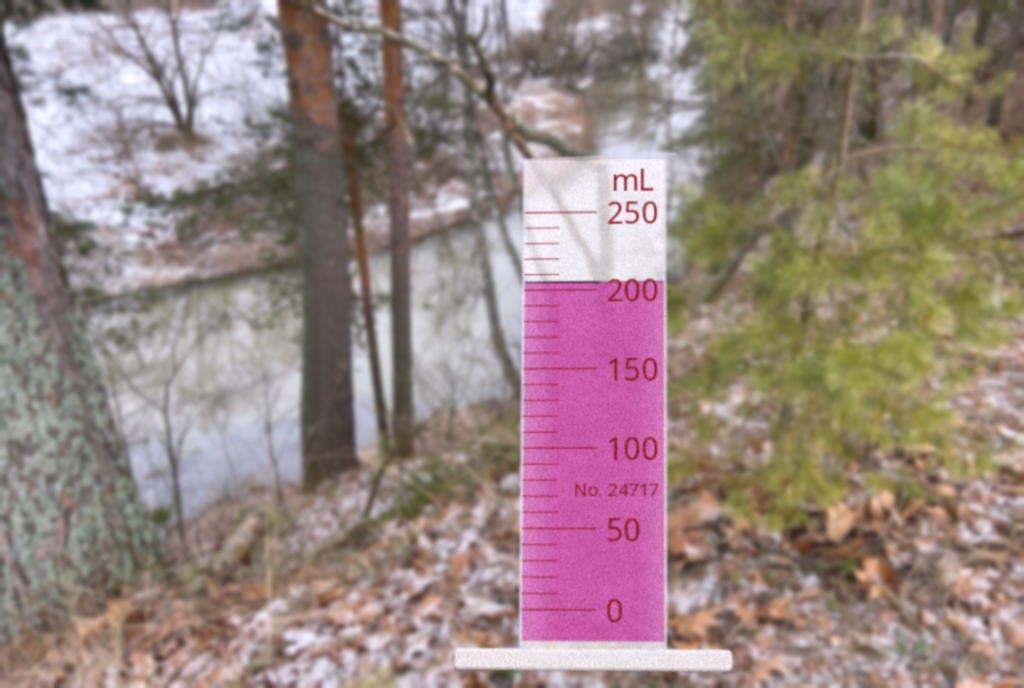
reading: 205; mL
